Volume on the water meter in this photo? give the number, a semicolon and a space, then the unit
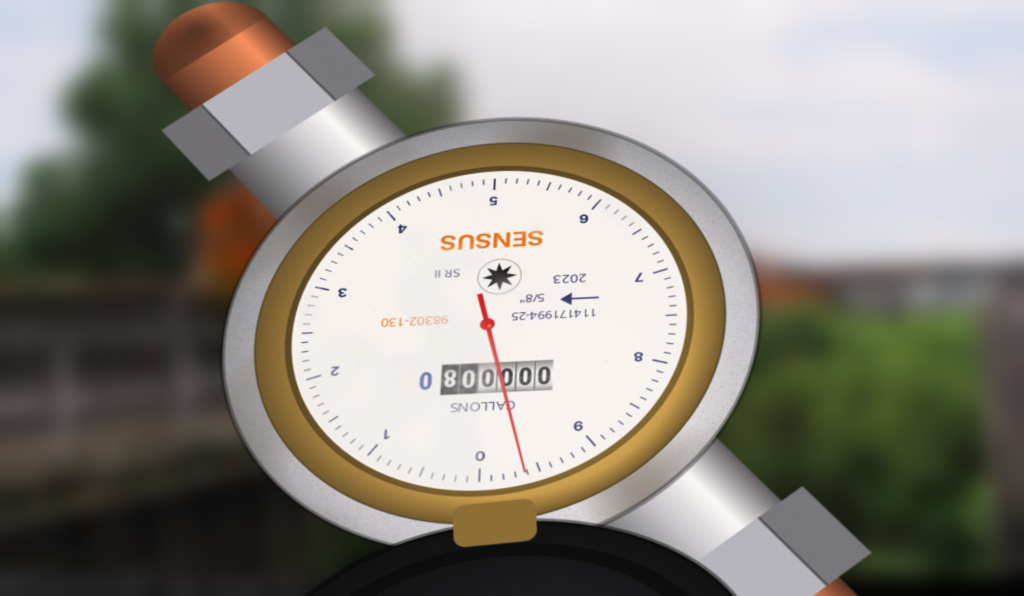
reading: 79.6; gal
